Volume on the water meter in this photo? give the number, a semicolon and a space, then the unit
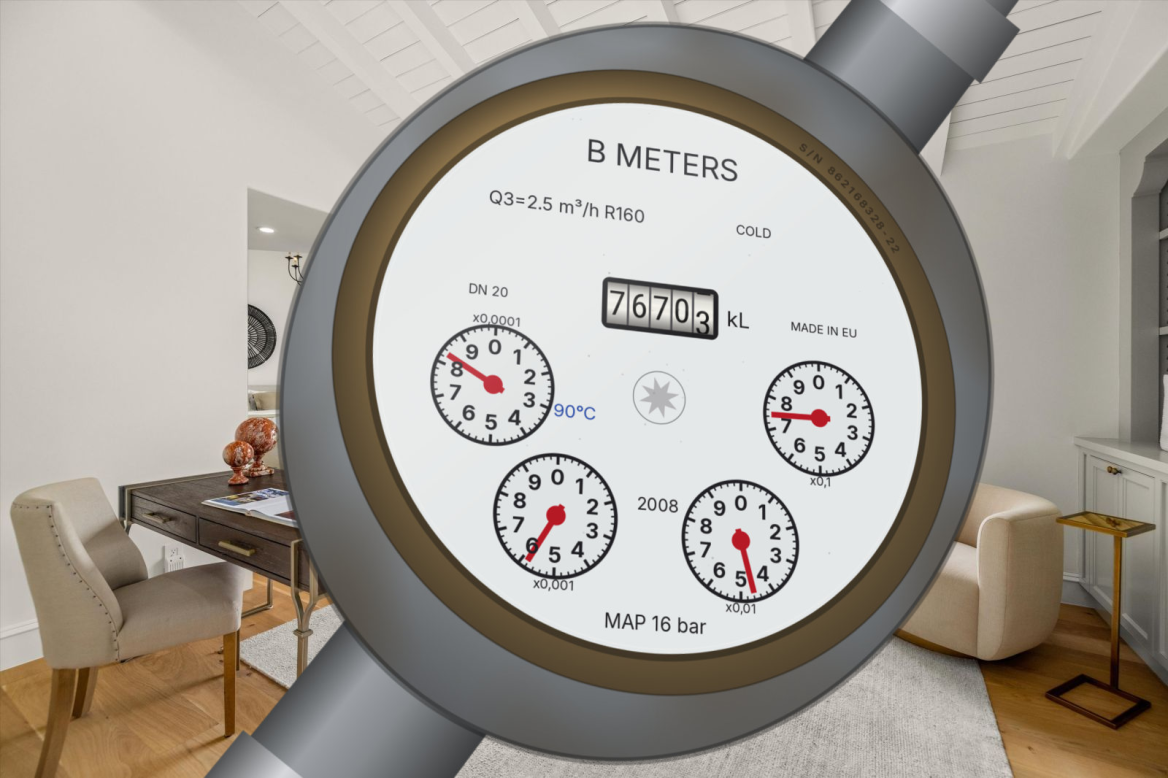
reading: 76702.7458; kL
